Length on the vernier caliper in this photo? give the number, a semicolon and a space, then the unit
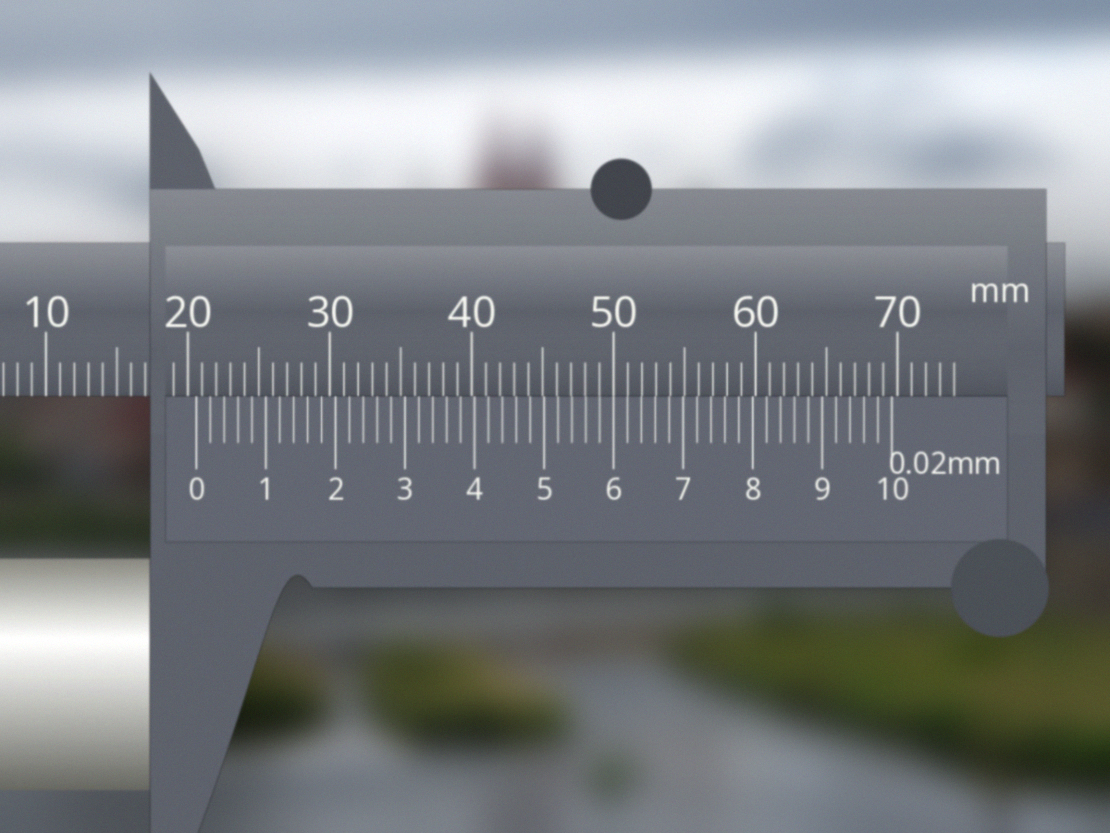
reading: 20.6; mm
